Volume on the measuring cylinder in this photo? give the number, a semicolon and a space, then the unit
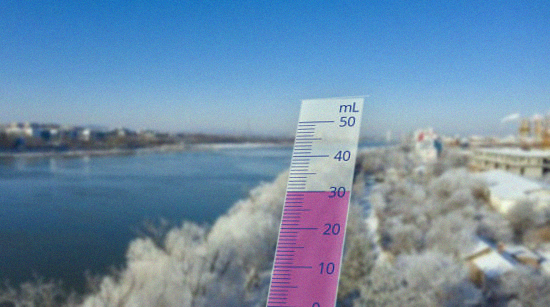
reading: 30; mL
